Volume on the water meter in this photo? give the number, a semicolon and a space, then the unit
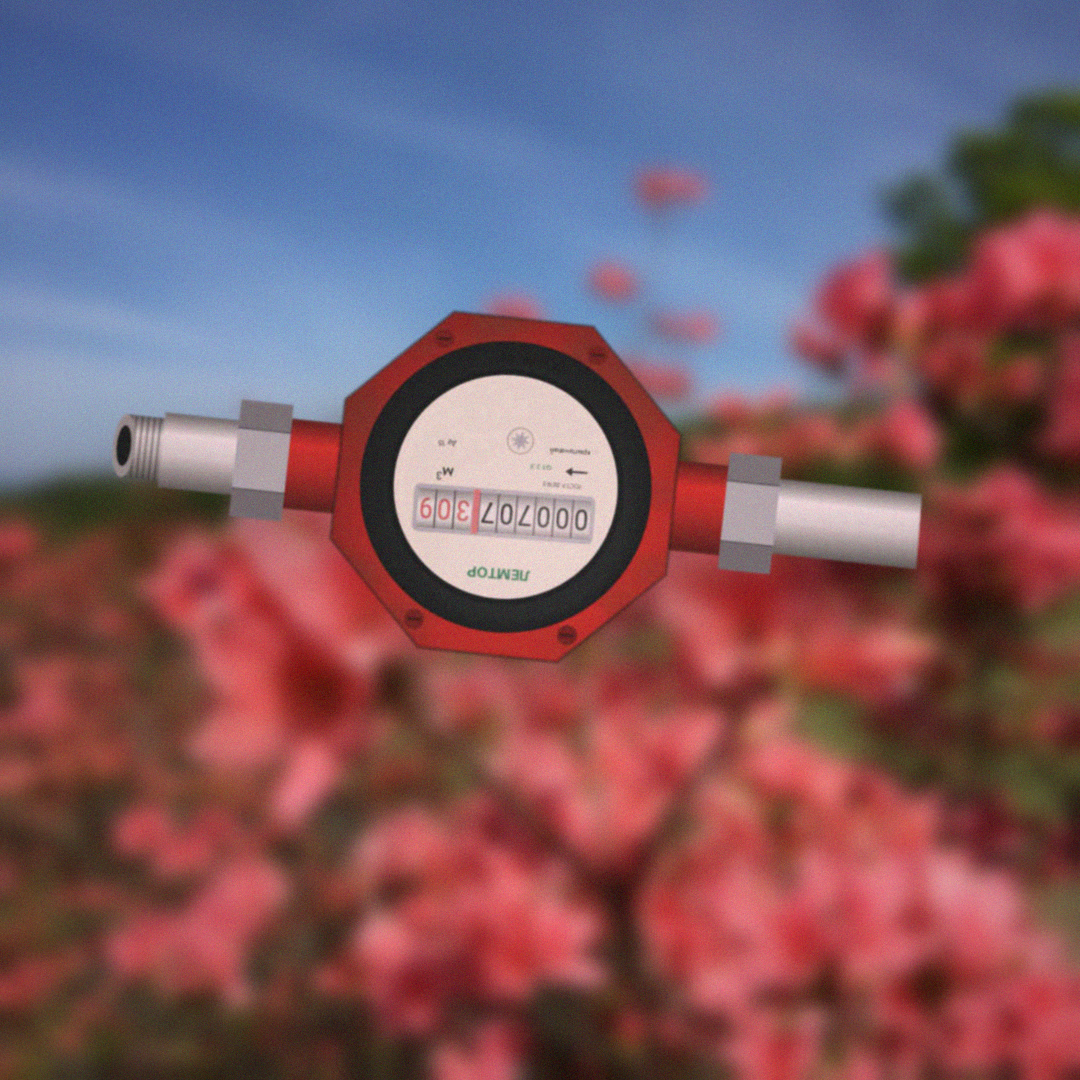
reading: 707.309; m³
